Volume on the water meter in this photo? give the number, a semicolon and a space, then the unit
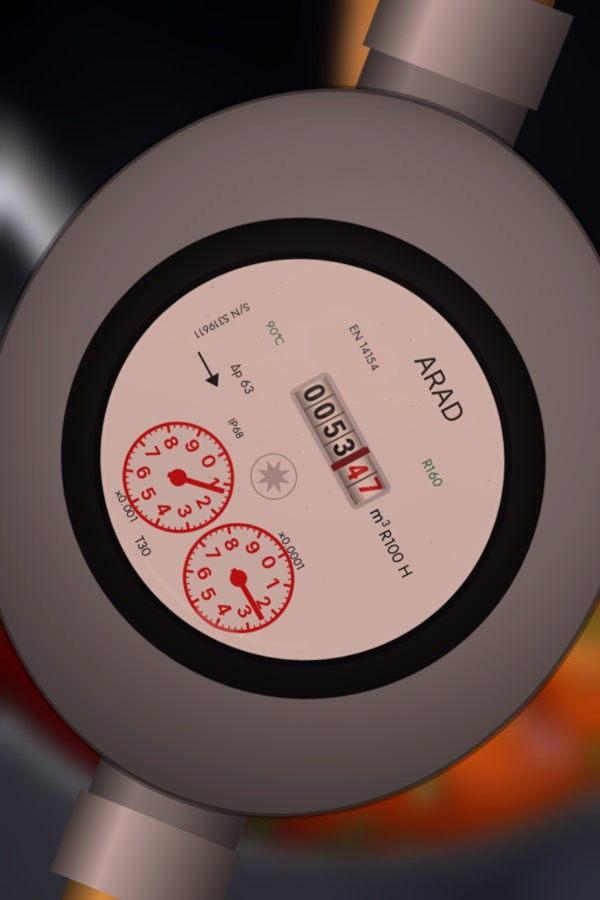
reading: 53.4712; m³
